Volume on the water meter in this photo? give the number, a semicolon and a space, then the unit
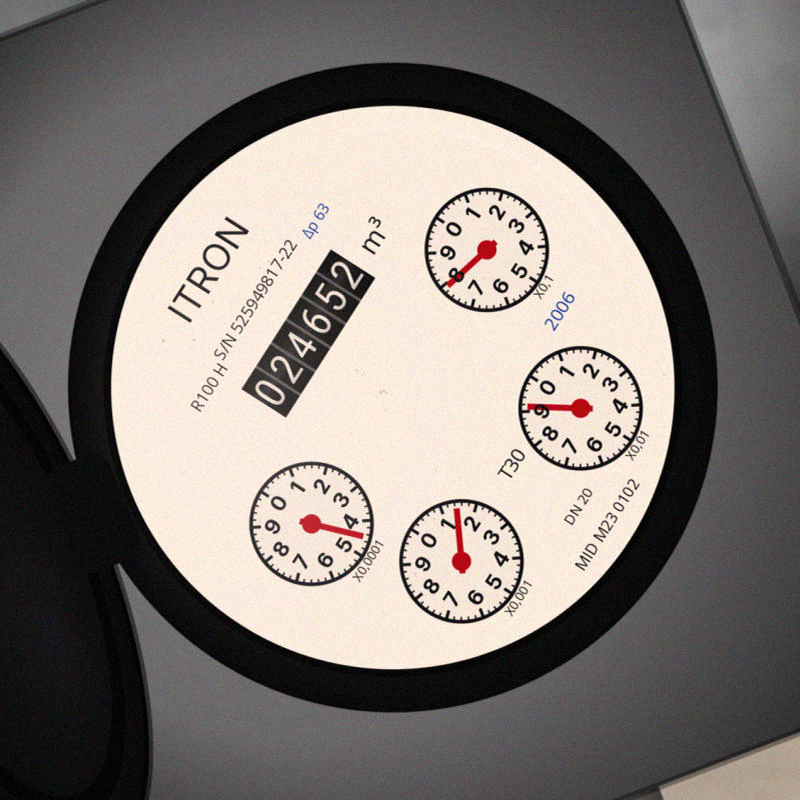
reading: 24652.7914; m³
